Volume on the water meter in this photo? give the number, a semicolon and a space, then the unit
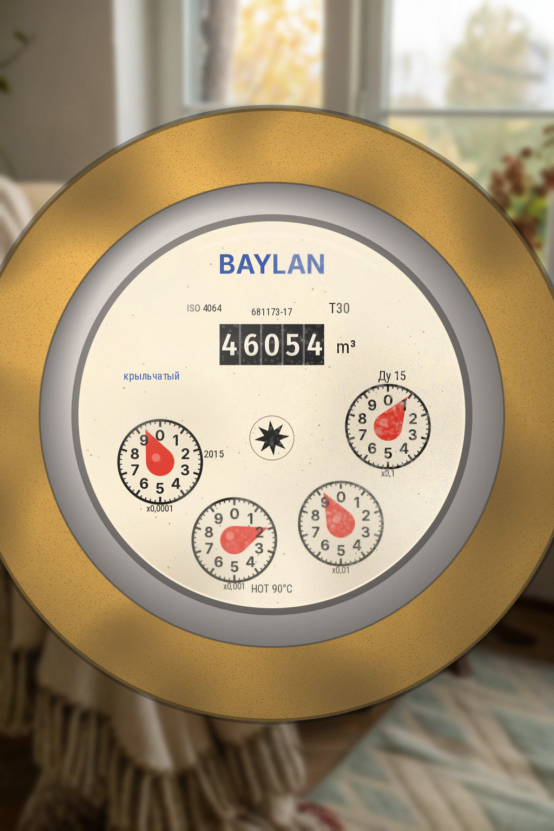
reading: 46054.0919; m³
